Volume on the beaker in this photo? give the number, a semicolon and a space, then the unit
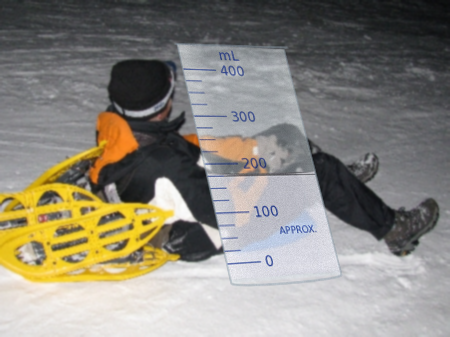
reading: 175; mL
